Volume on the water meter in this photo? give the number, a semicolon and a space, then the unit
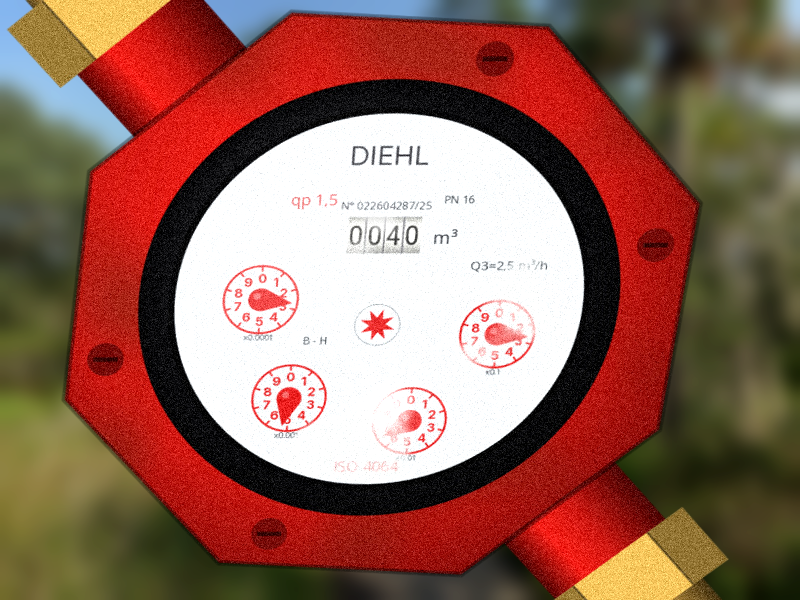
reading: 40.2652; m³
